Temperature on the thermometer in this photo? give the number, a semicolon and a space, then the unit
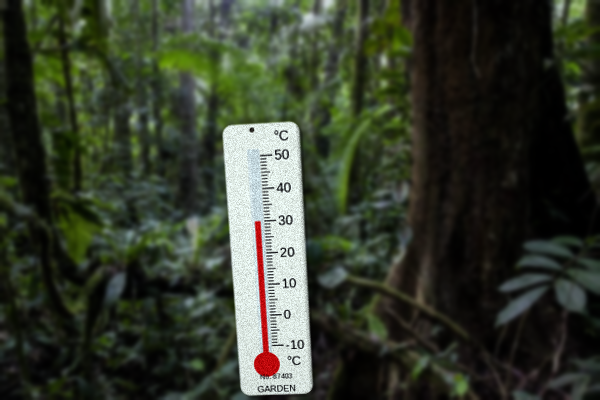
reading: 30; °C
